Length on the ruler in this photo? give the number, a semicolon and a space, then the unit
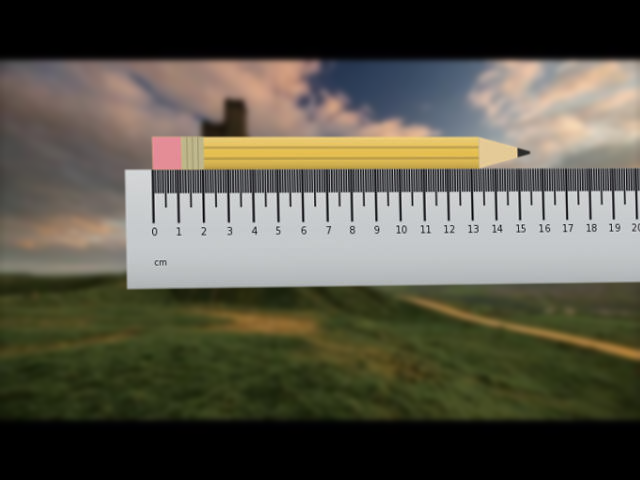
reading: 15.5; cm
